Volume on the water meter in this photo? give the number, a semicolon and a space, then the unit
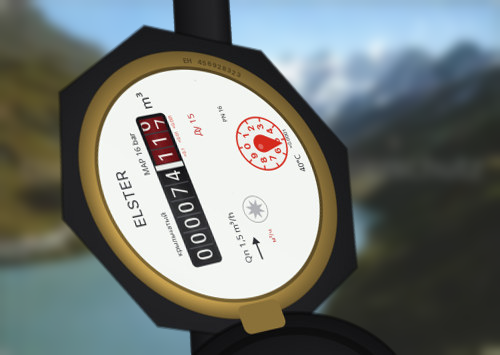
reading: 74.1165; m³
